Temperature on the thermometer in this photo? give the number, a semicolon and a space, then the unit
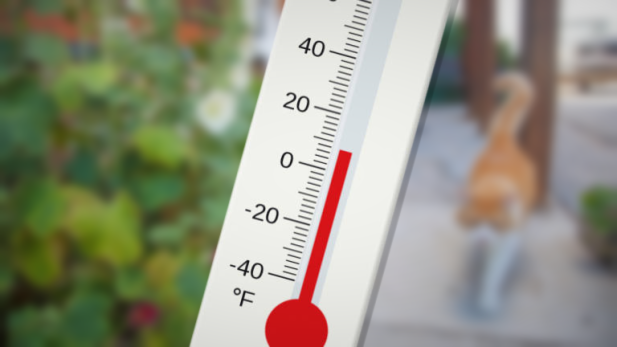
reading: 8; °F
